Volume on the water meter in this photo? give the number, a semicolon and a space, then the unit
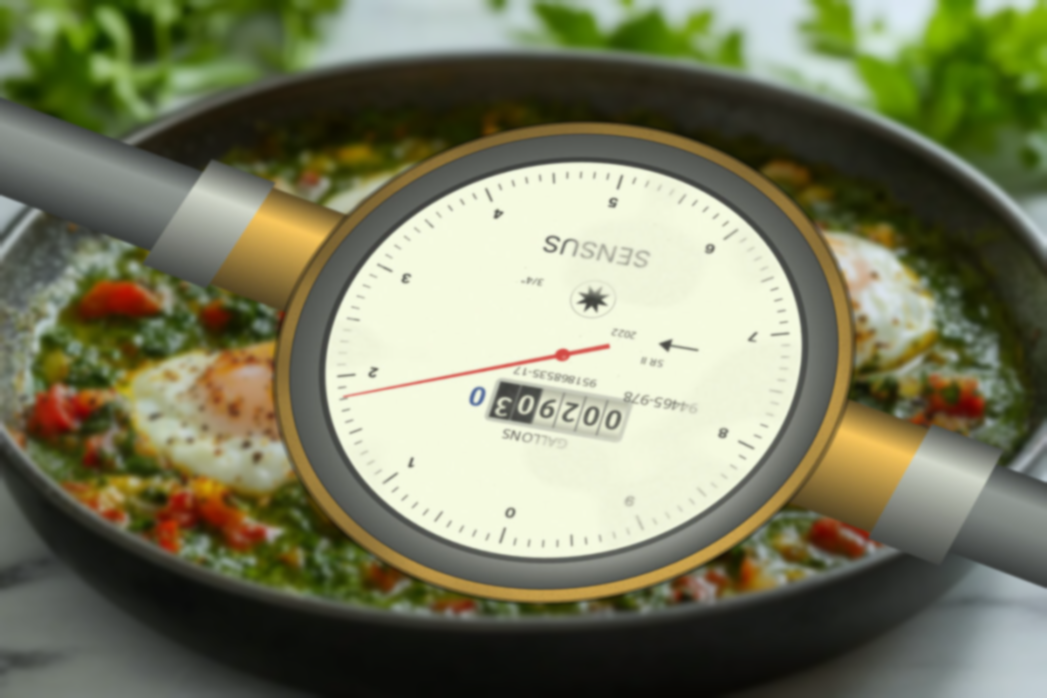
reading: 29031.8; gal
